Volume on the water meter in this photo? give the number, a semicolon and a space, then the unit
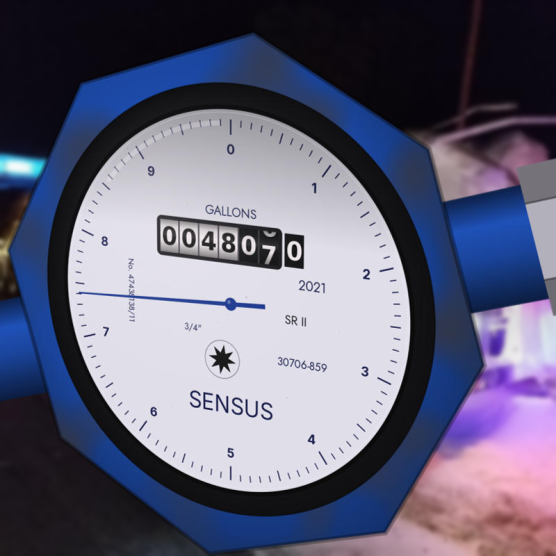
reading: 48067.4; gal
